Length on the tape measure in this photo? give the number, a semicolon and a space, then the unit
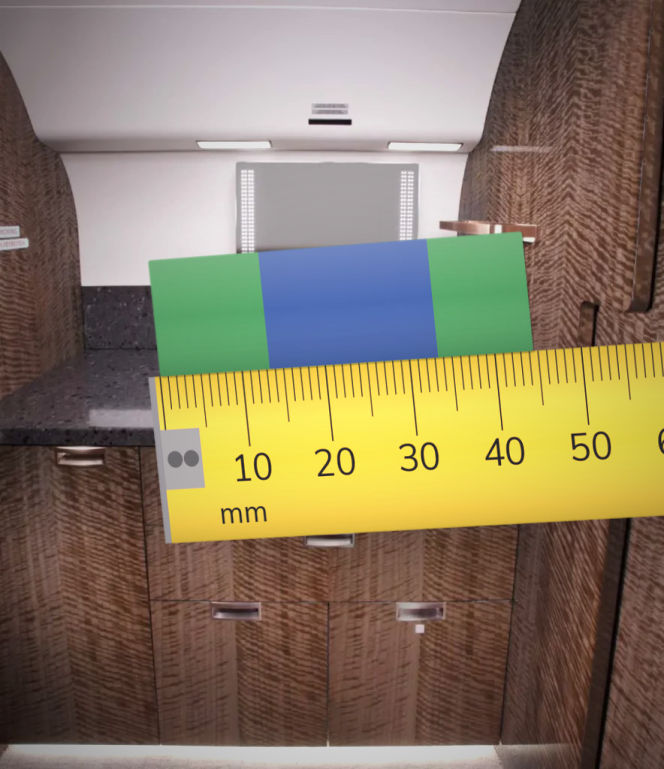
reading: 44.5; mm
